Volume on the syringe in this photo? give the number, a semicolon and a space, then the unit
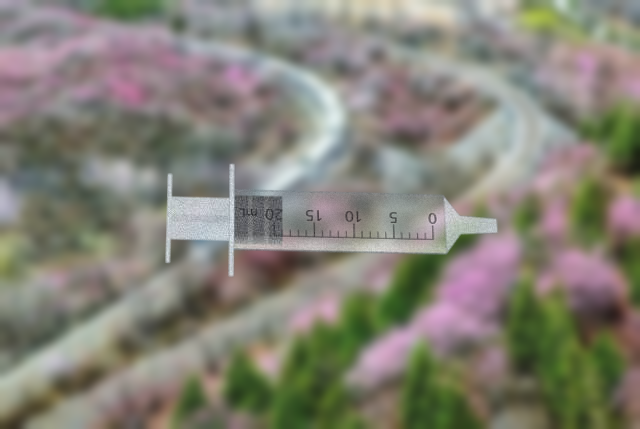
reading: 19; mL
